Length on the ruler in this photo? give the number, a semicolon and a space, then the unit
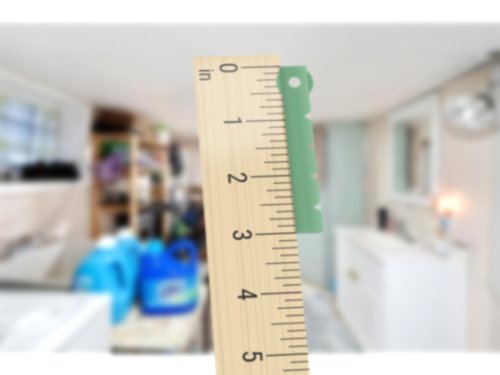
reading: 3; in
